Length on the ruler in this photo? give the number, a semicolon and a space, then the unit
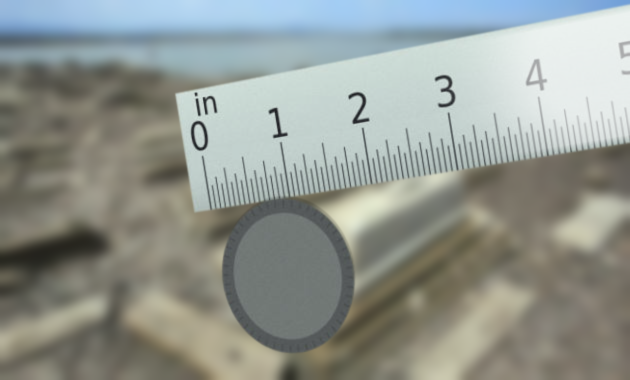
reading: 1.625; in
